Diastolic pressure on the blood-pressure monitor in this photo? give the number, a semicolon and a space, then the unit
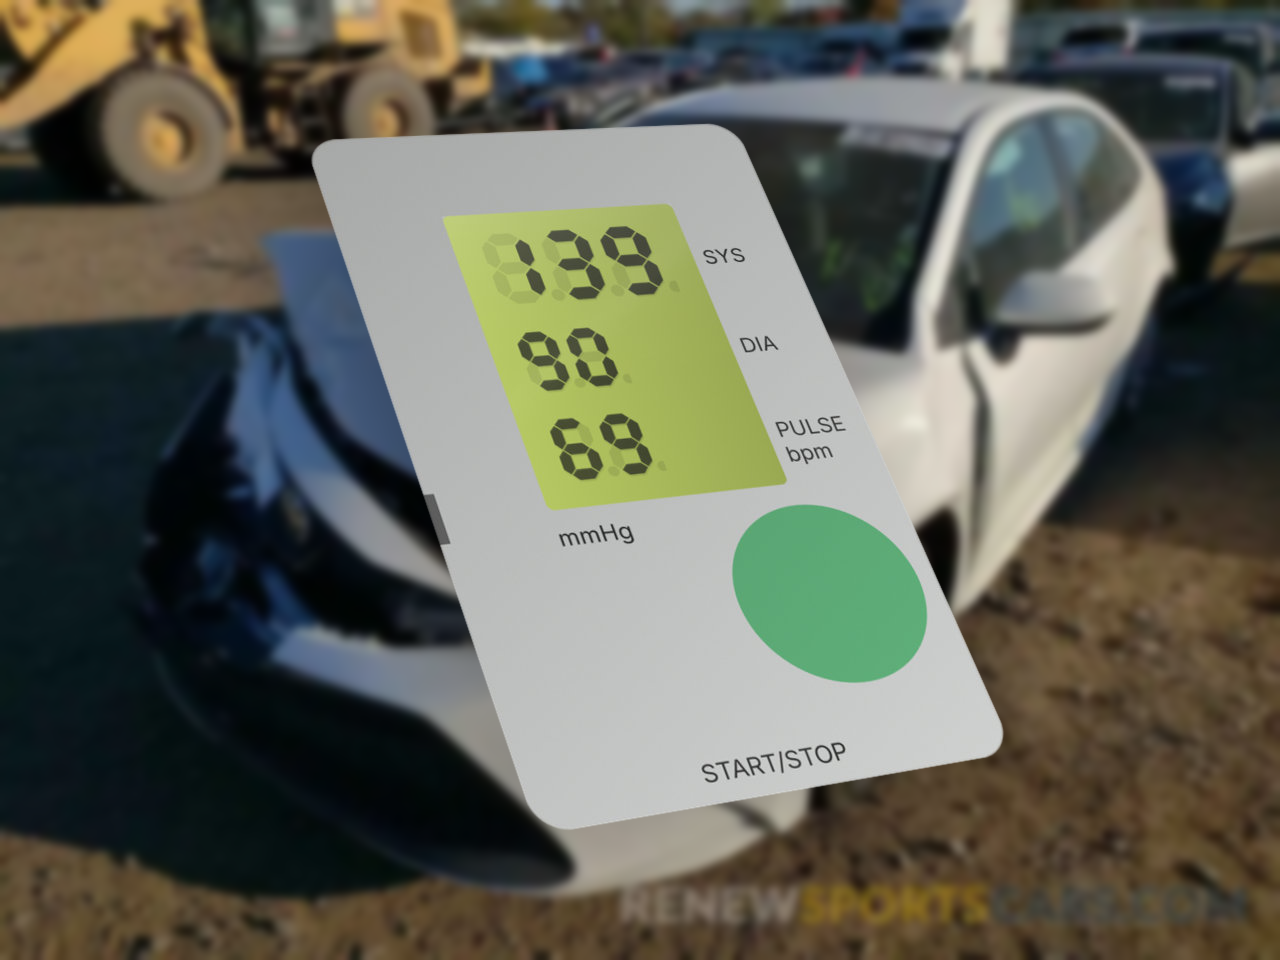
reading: 90; mmHg
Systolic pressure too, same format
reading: 139; mmHg
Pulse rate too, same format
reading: 69; bpm
